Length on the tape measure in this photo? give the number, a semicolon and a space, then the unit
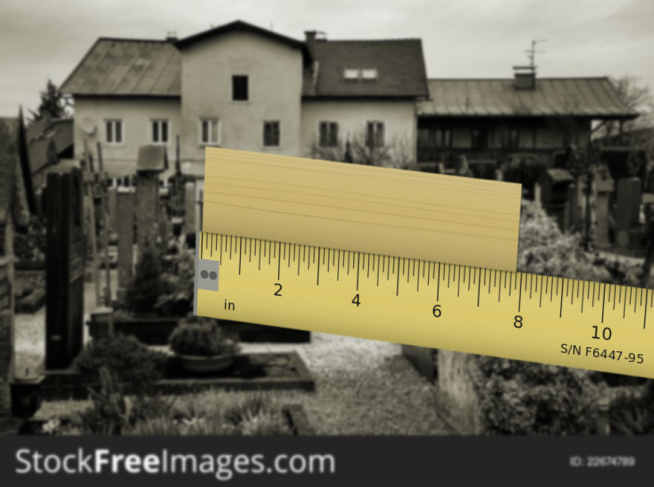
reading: 7.875; in
